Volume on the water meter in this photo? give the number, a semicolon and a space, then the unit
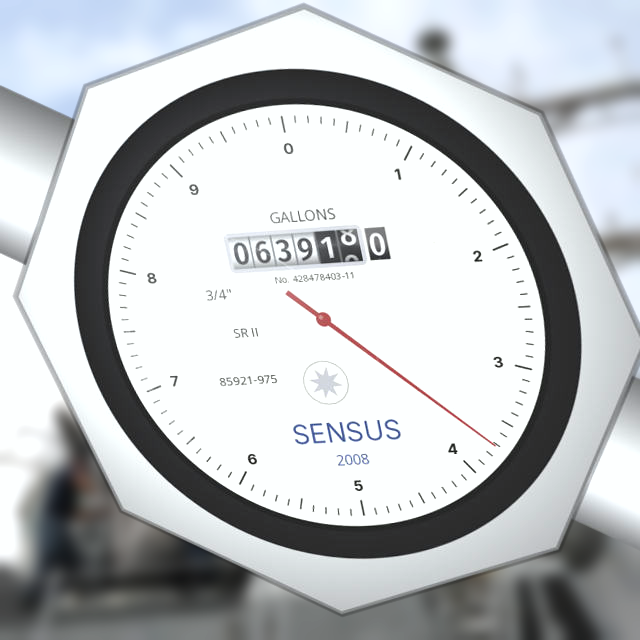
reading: 639183.7; gal
